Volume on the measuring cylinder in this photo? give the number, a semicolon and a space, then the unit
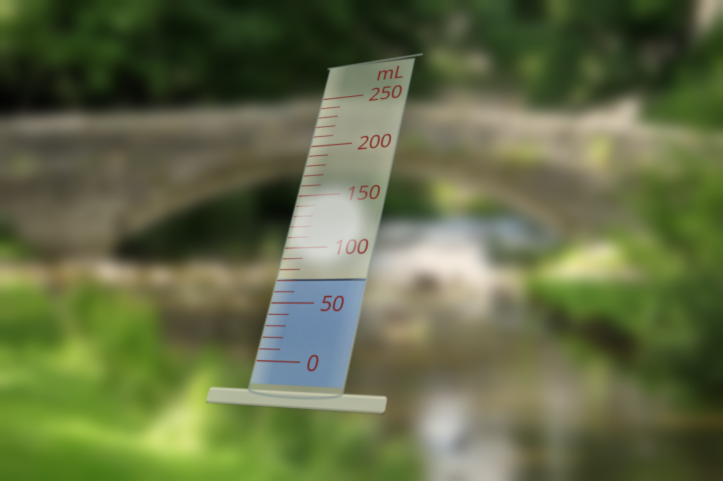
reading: 70; mL
